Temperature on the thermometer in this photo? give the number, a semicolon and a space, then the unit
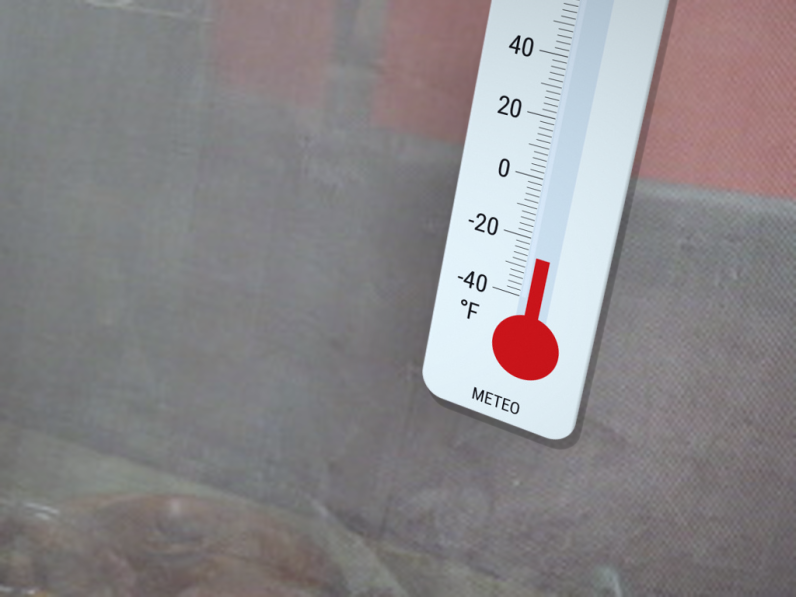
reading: -26; °F
